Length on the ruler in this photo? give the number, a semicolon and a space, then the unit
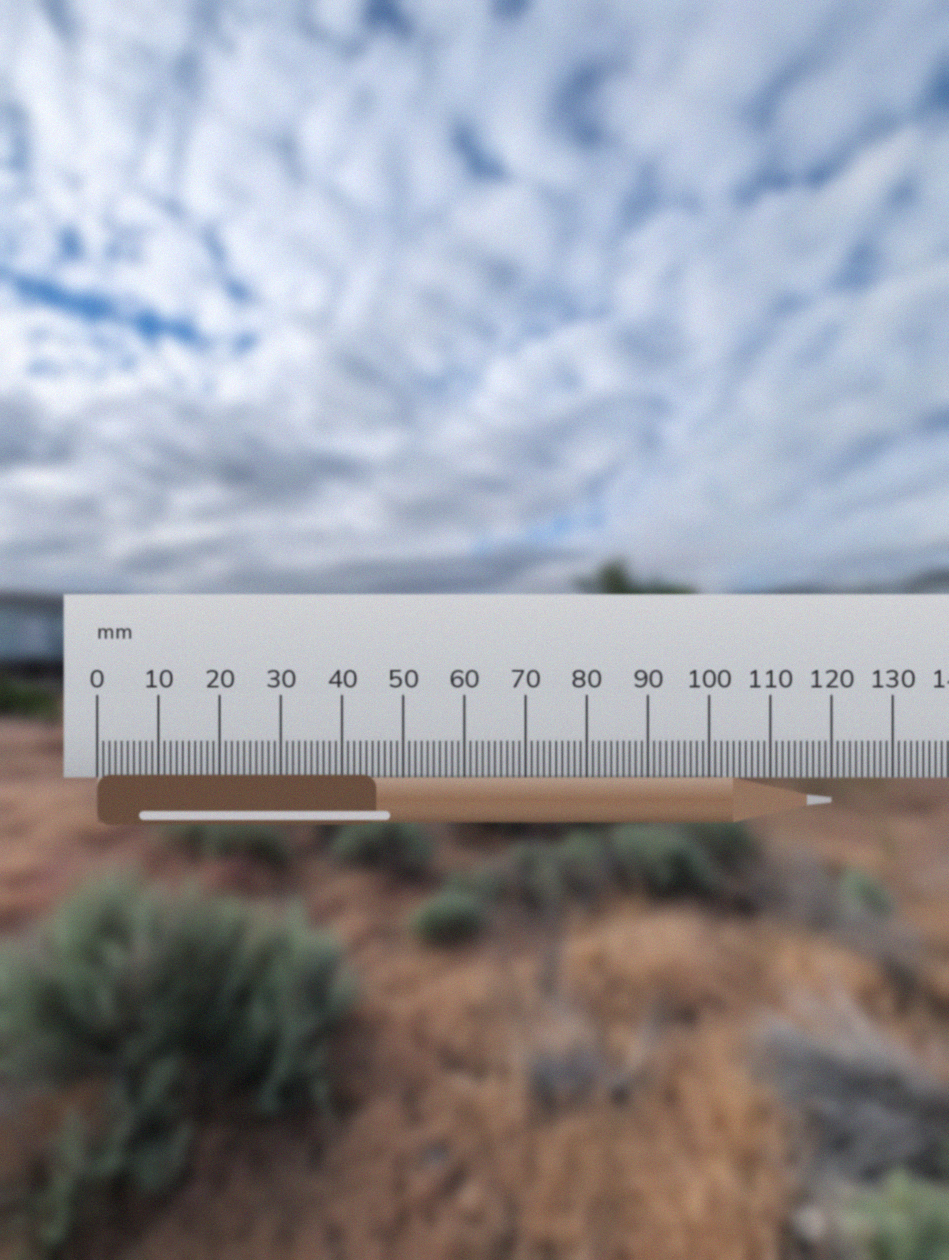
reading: 120; mm
